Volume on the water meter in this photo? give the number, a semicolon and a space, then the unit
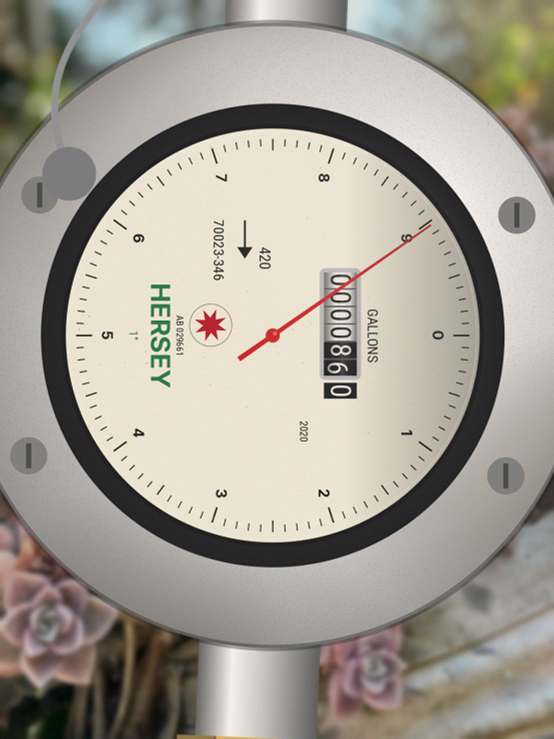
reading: 859.0; gal
